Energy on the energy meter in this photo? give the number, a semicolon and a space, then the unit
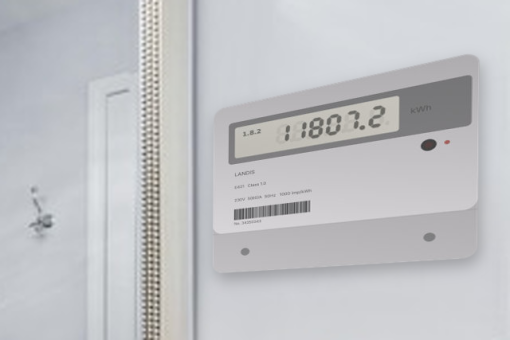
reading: 11807.2; kWh
